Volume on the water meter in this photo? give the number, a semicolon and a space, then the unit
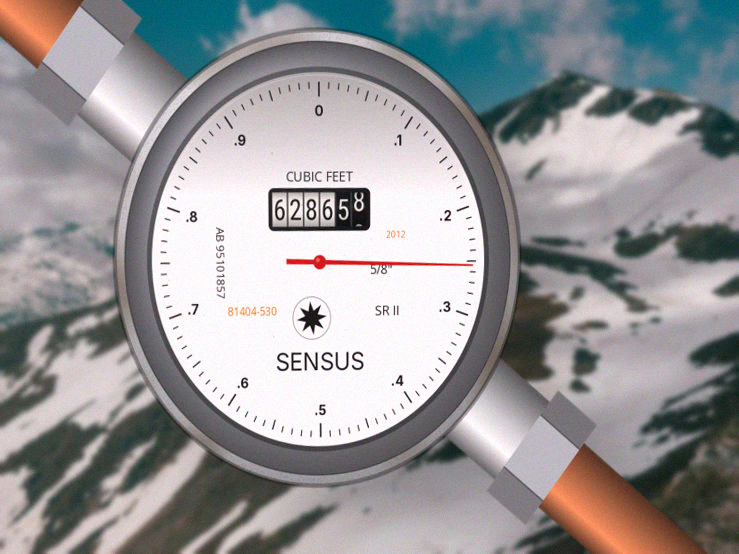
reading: 628658.25; ft³
